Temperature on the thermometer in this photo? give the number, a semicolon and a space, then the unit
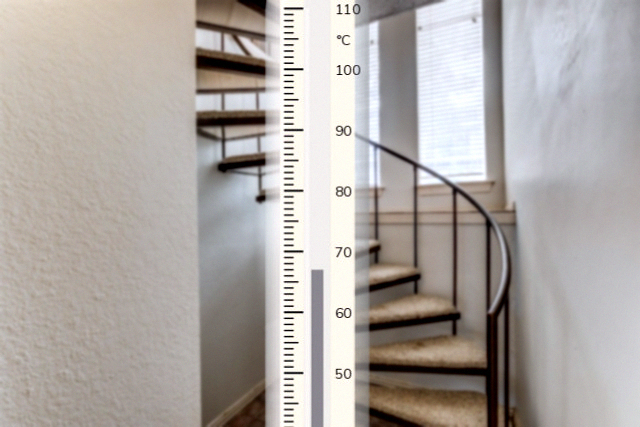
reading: 67; °C
